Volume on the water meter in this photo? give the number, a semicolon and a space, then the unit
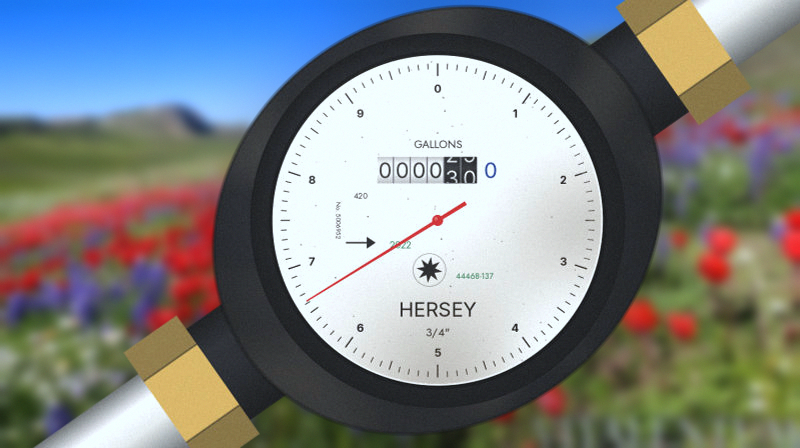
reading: 296.6; gal
